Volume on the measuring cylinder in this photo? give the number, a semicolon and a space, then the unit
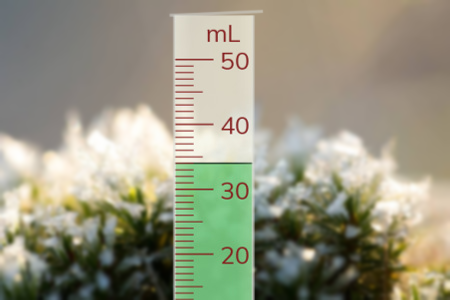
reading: 34; mL
